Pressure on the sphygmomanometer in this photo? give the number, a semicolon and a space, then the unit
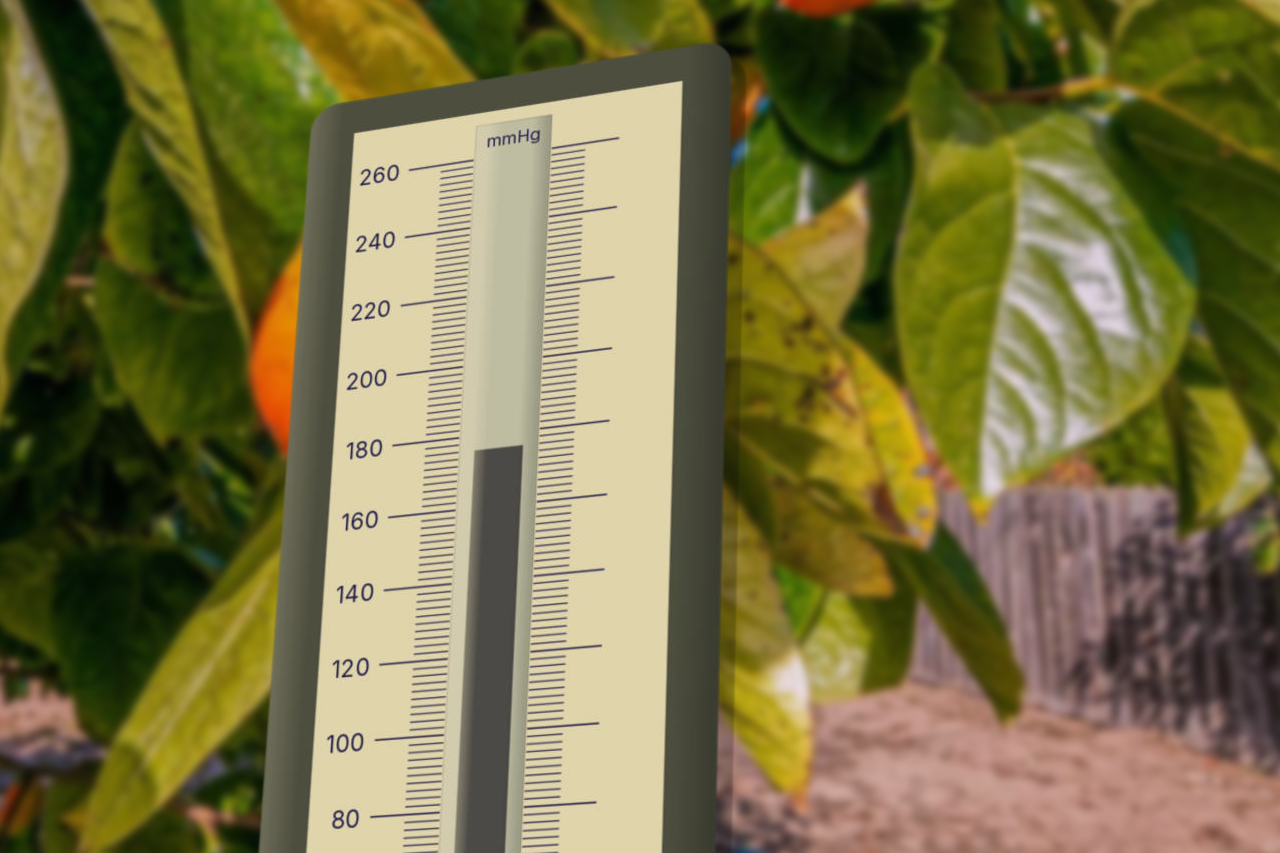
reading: 176; mmHg
